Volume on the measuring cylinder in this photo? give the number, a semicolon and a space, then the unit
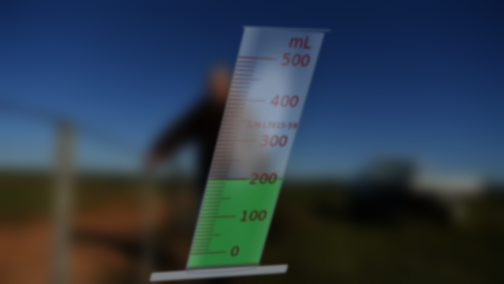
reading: 200; mL
